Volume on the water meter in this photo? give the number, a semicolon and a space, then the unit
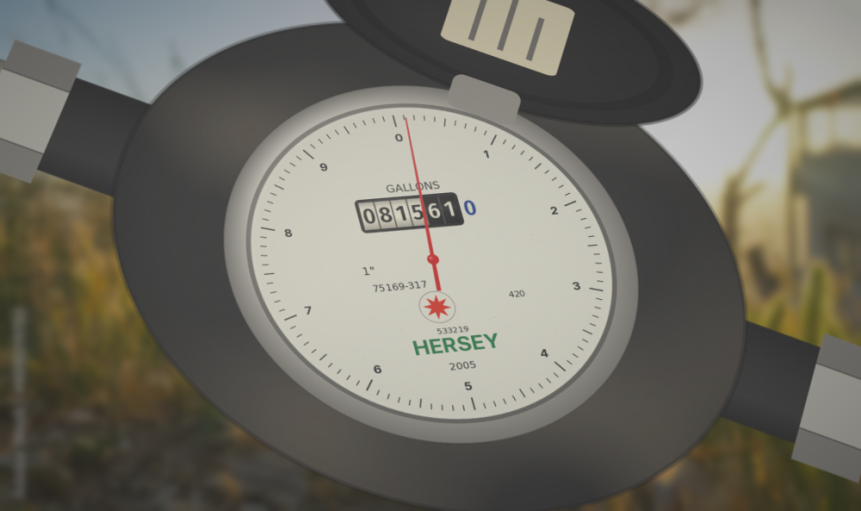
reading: 815610.1; gal
